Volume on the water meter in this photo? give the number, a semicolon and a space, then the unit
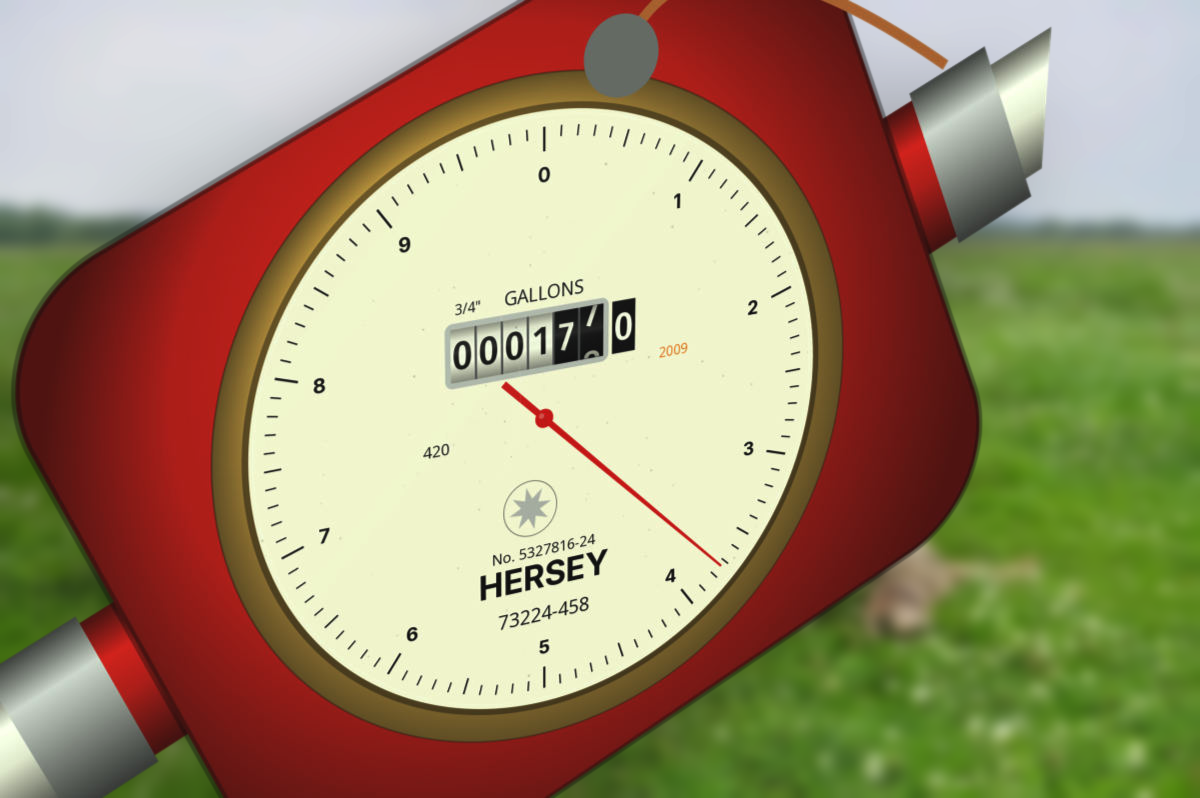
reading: 1773.7; gal
